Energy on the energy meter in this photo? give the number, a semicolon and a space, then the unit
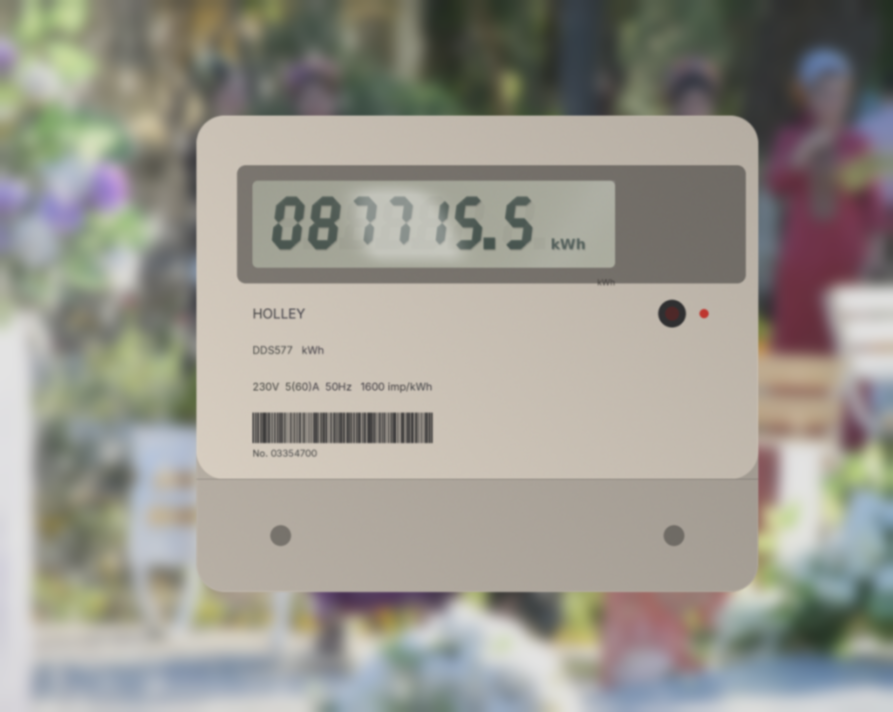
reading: 87715.5; kWh
